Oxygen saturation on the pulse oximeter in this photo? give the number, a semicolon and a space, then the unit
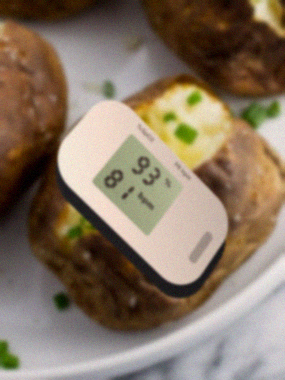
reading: 93; %
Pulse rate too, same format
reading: 81; bpm
